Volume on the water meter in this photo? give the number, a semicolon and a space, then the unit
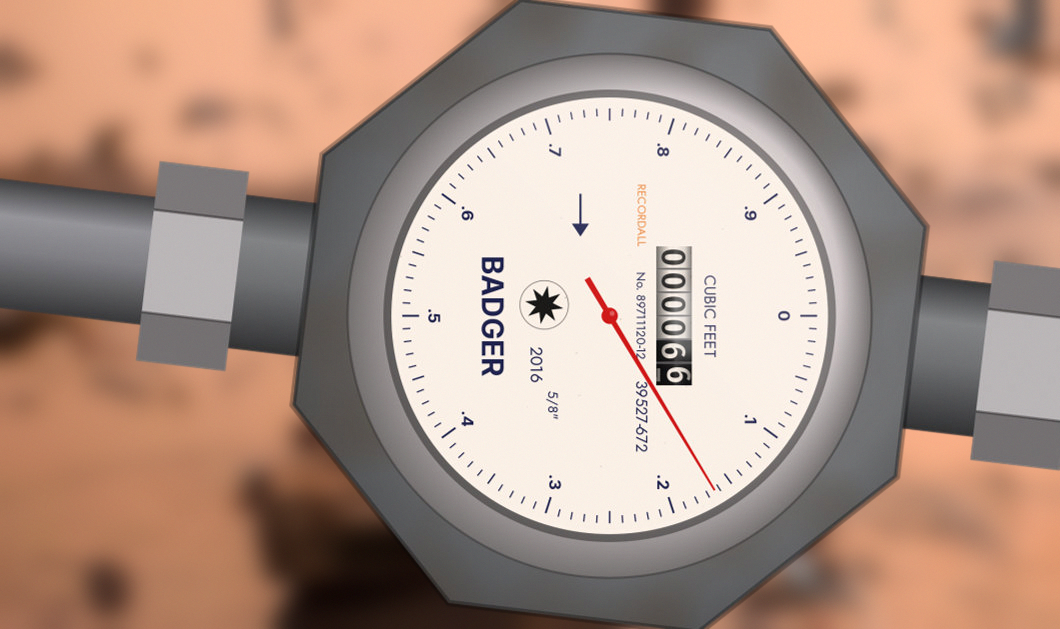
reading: 66.16; ft³
